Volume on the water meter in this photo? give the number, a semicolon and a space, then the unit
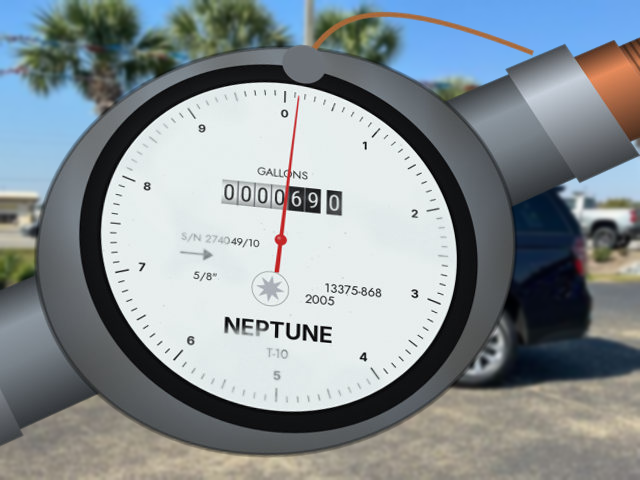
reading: 690.1; gal
